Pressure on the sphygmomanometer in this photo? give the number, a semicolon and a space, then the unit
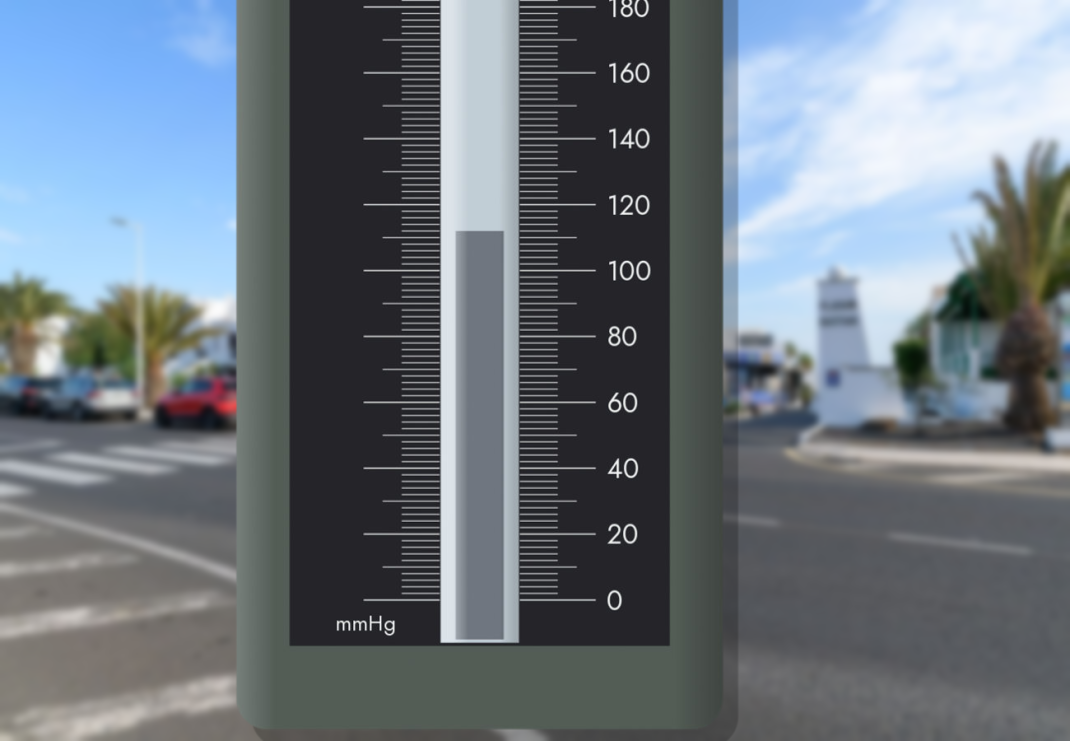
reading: 112; mmHg
